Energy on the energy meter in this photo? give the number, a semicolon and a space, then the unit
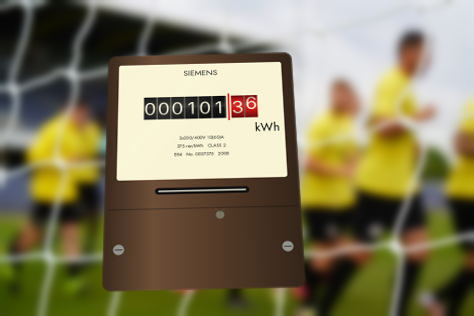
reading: 101.36; kWh
